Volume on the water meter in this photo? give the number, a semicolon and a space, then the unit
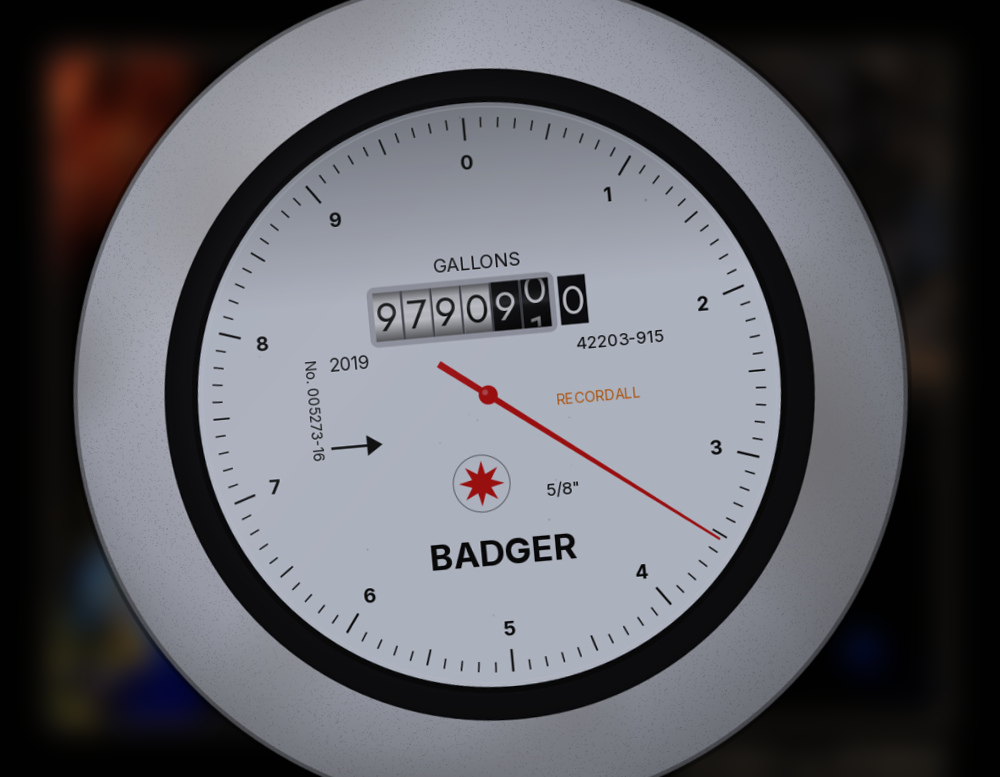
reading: 9790903.5; gal
